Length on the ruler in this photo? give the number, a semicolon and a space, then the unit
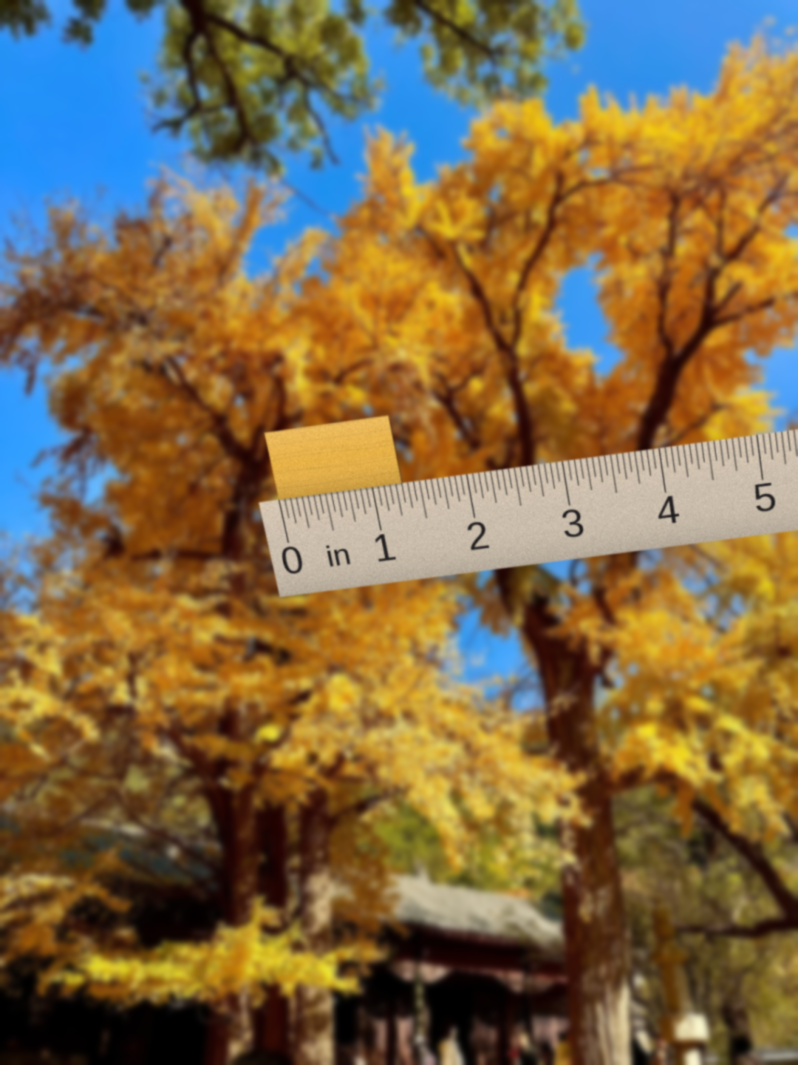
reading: 1.3125; in
